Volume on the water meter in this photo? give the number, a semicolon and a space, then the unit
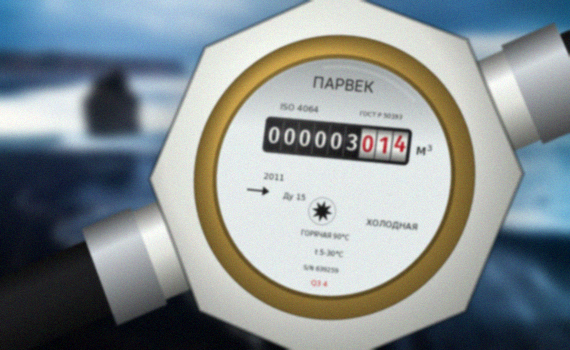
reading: 3.014; m³
